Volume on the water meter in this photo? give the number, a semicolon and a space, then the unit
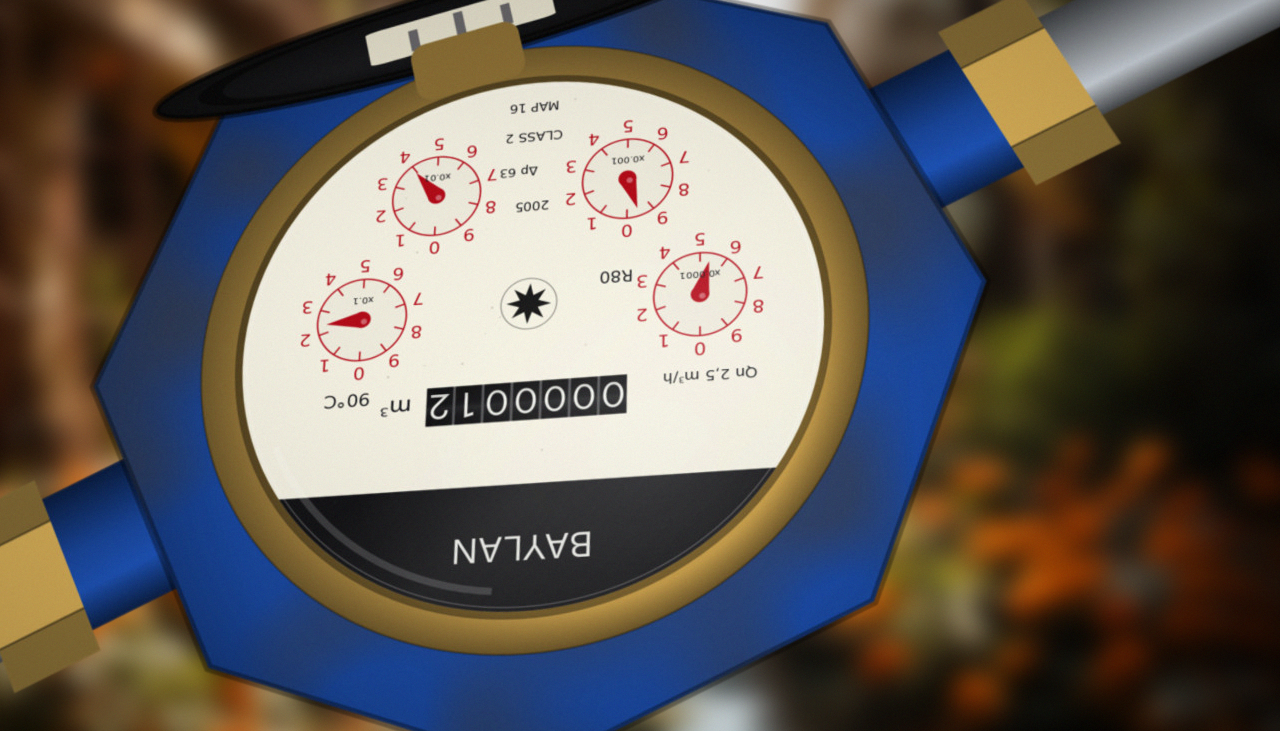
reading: 12.2395; m³
